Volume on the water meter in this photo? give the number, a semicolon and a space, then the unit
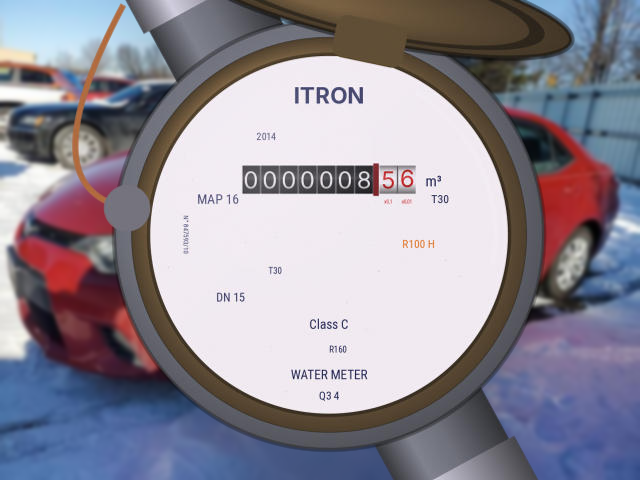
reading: 8.56; m³
